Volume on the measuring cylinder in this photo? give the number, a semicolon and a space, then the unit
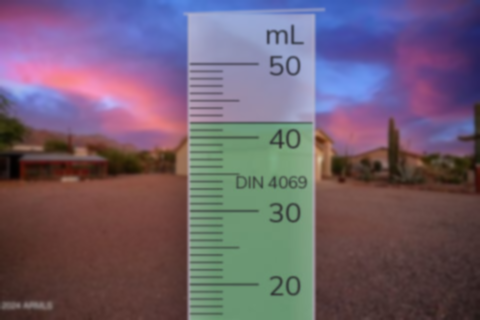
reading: 42; mL
